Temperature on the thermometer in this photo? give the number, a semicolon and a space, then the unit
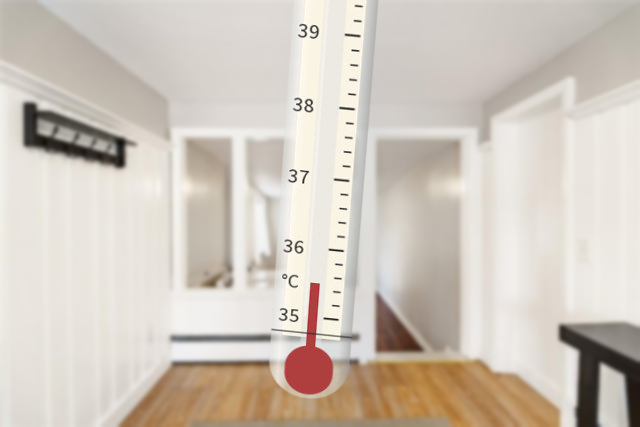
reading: 35.5; °C
